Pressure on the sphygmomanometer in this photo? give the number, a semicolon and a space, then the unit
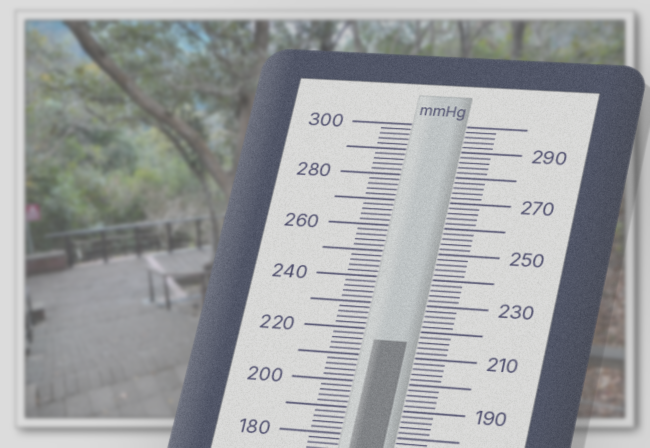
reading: 216; mmHg
